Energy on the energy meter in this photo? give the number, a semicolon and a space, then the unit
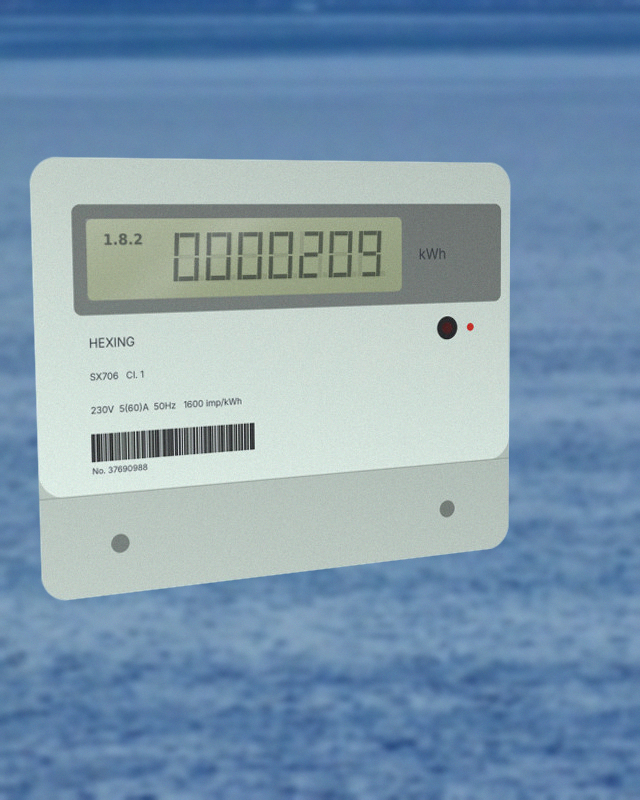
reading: 209; kWh
